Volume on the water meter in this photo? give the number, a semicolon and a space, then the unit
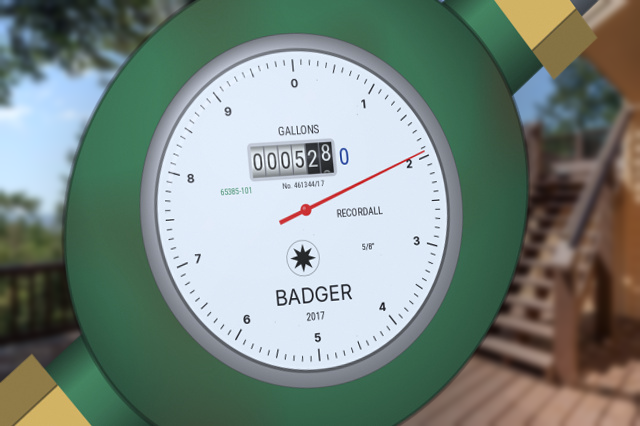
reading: 5281.9; gal
